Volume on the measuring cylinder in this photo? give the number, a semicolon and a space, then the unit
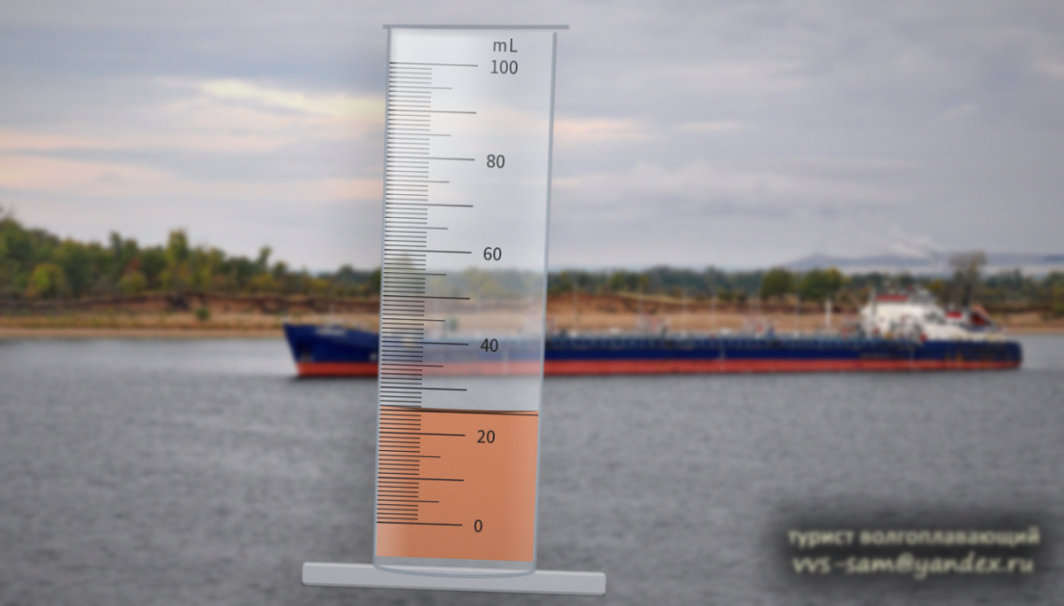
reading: 25; mL
